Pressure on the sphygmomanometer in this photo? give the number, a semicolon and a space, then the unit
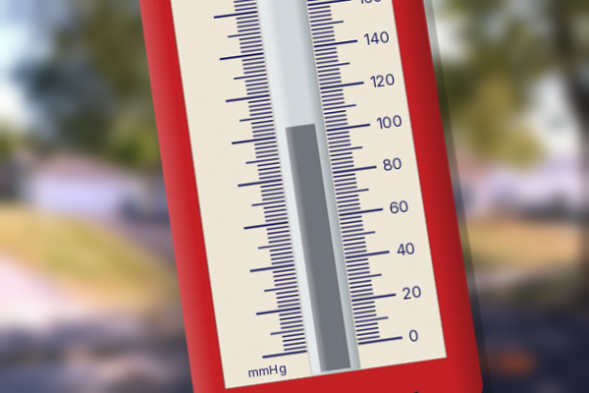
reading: 104; mmHg
